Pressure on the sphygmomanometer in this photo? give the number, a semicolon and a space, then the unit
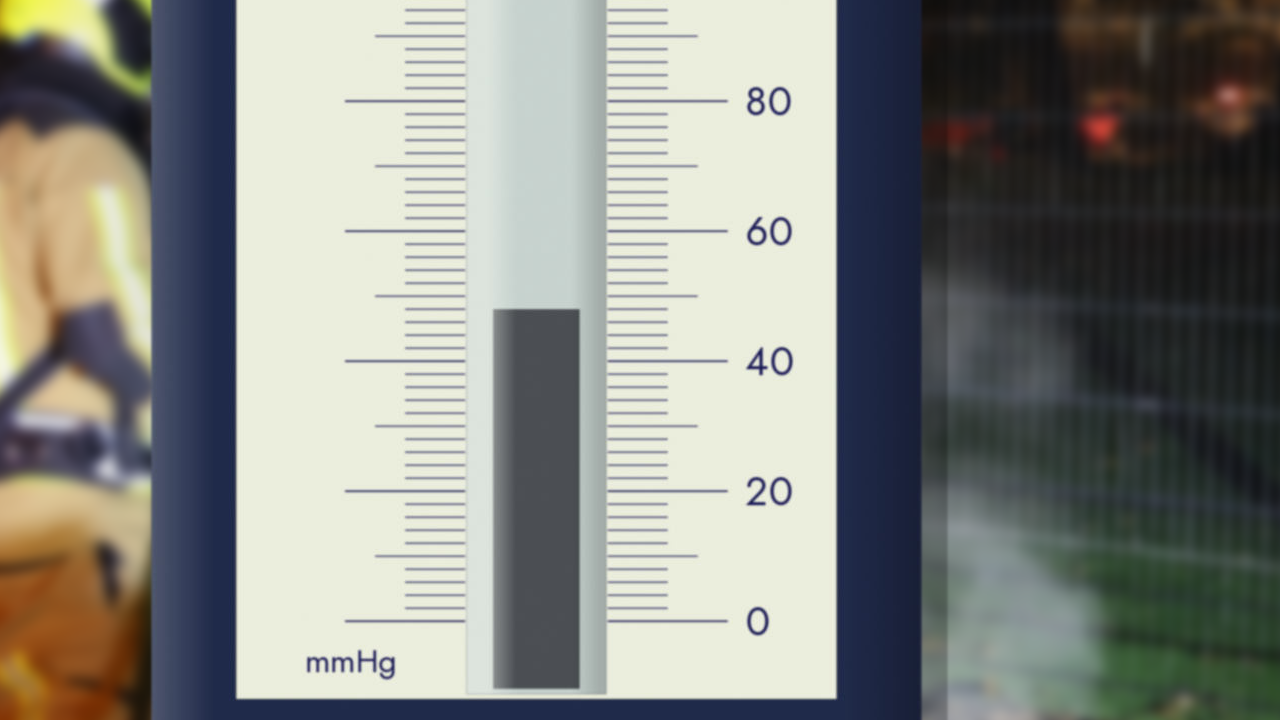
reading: 48; mmHg
